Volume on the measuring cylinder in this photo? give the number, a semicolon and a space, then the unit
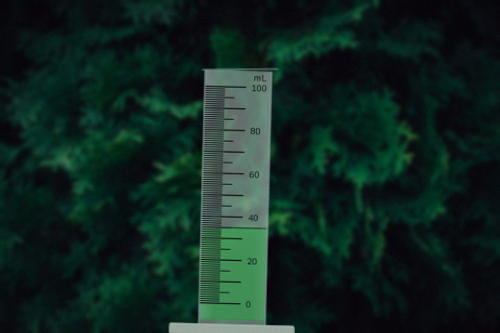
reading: 35; mL
